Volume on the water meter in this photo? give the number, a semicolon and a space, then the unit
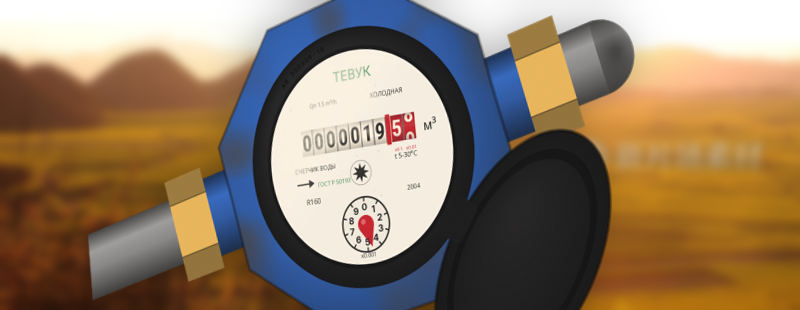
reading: 19.584; m³
